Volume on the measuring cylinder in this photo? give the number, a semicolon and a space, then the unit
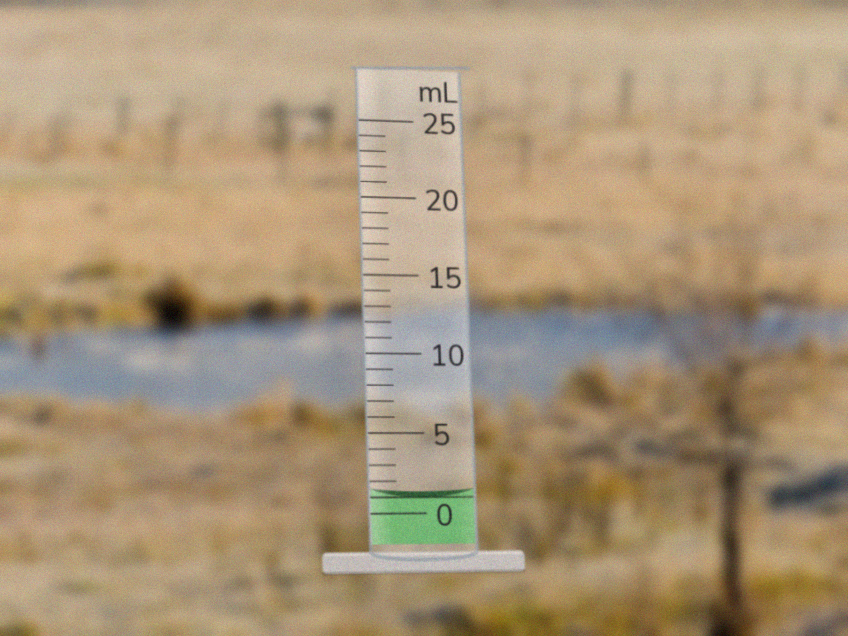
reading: 1; mL
